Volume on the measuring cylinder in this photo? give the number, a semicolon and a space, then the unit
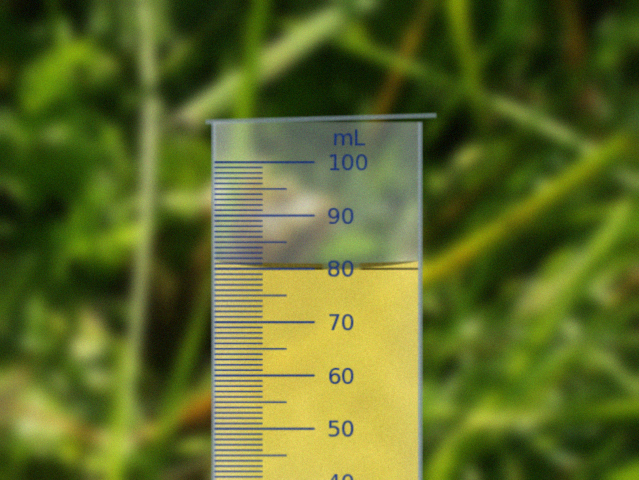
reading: 80; mL
